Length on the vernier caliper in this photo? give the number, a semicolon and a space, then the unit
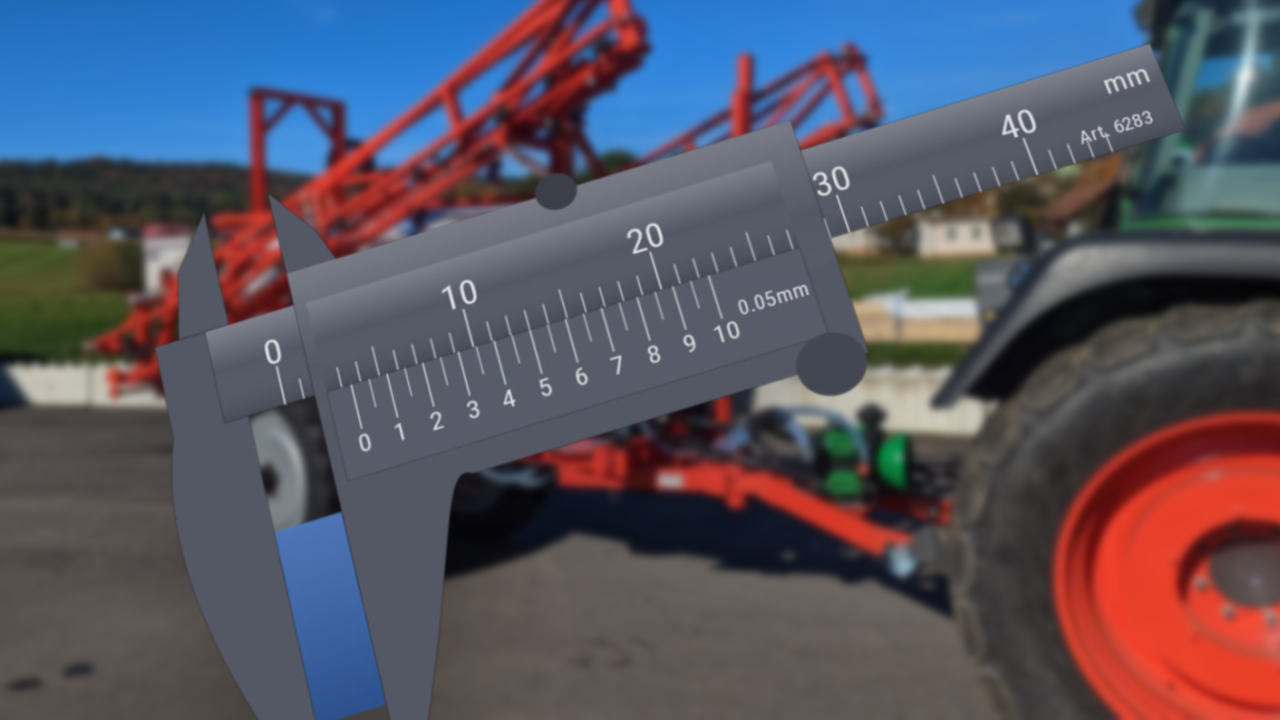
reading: 3.5; mm
